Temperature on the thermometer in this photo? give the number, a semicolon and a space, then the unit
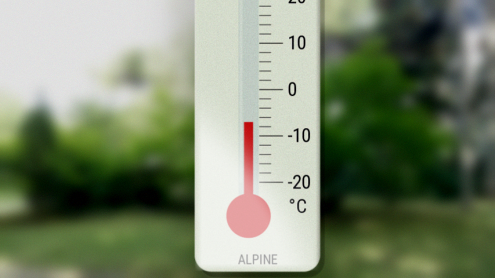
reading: -7; °C
